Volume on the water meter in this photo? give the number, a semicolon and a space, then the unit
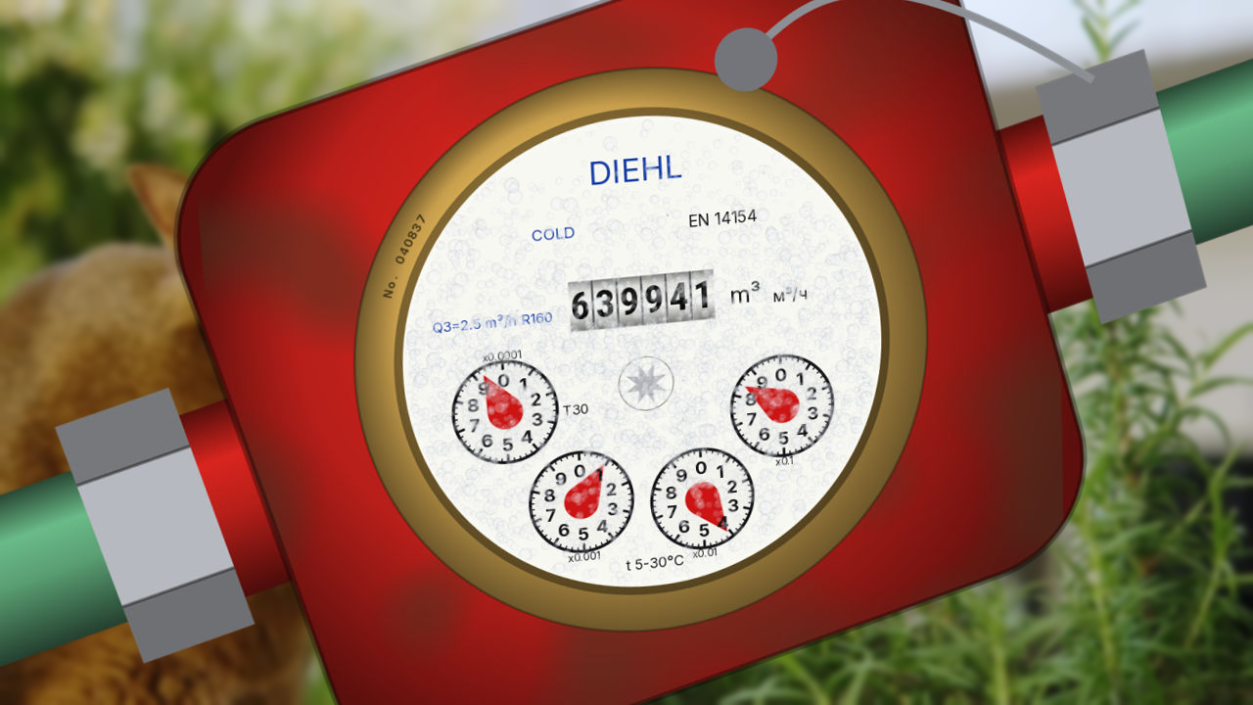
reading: 639941.8409; m³
